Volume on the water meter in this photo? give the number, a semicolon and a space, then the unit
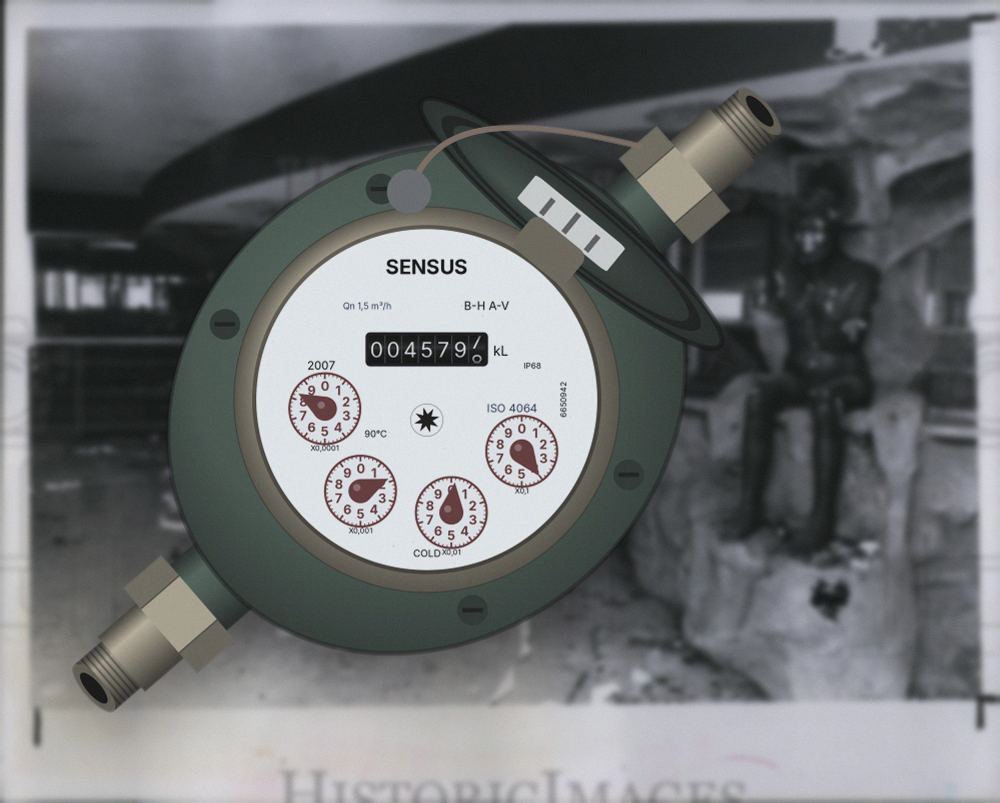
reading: 45797.4018; kL
